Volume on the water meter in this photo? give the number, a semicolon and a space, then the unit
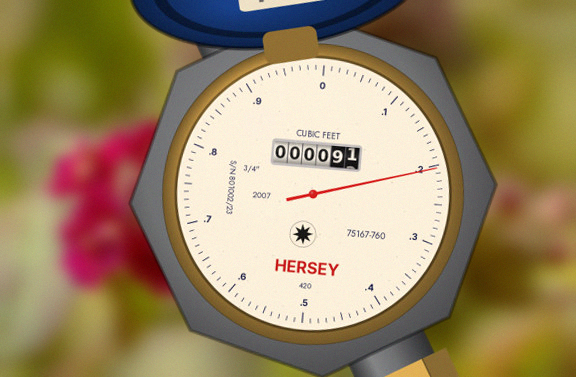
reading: 91.20; ft³
